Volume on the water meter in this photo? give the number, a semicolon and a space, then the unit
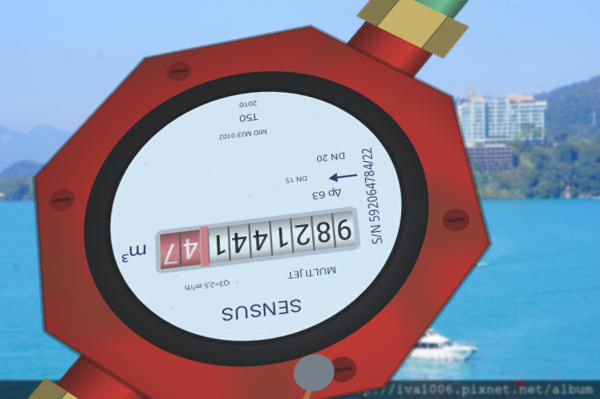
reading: 9821441.47; m³
